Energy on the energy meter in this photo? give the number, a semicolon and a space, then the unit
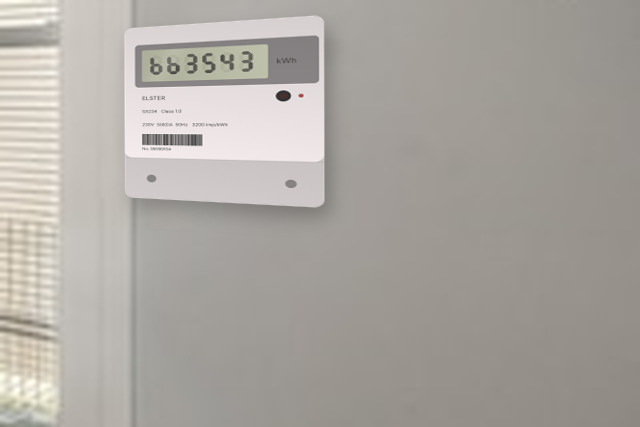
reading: 663543; kWh
